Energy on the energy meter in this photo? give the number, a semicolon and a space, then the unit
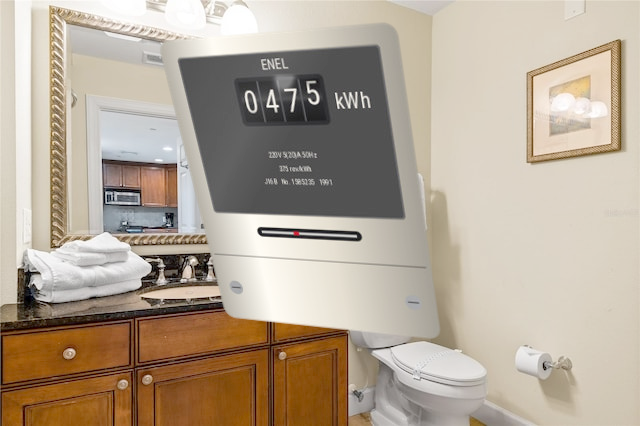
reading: 475; kWh
